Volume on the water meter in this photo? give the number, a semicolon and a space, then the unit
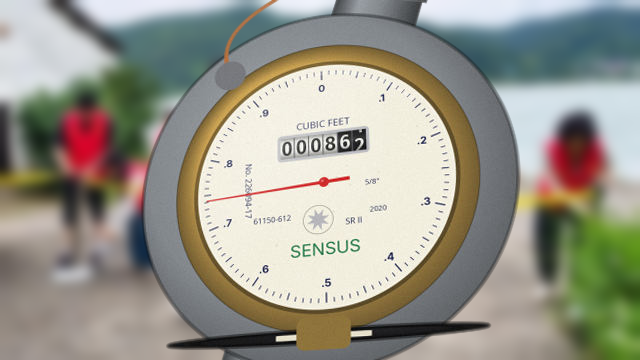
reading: 861.74; ft³
